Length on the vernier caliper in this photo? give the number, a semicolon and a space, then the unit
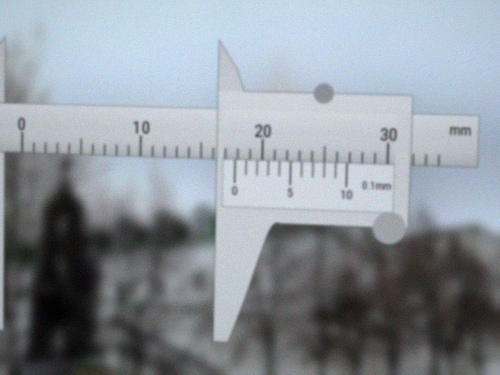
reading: 17.8; mm
